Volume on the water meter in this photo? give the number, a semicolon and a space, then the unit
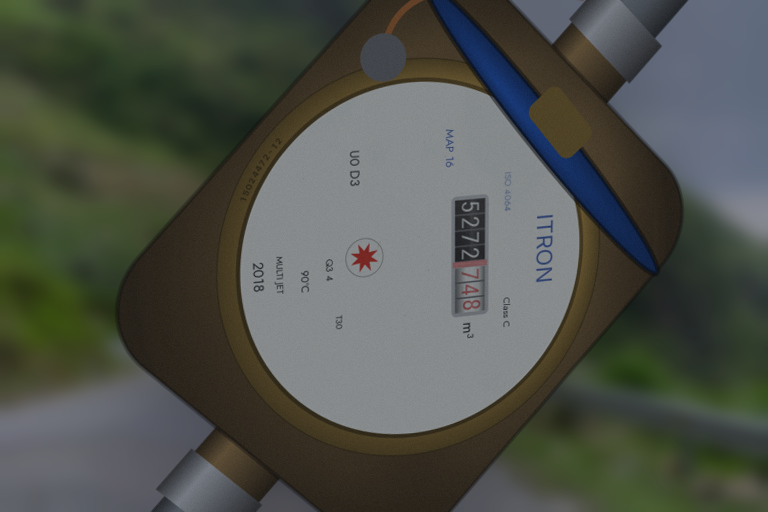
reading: 5272.748; m³
